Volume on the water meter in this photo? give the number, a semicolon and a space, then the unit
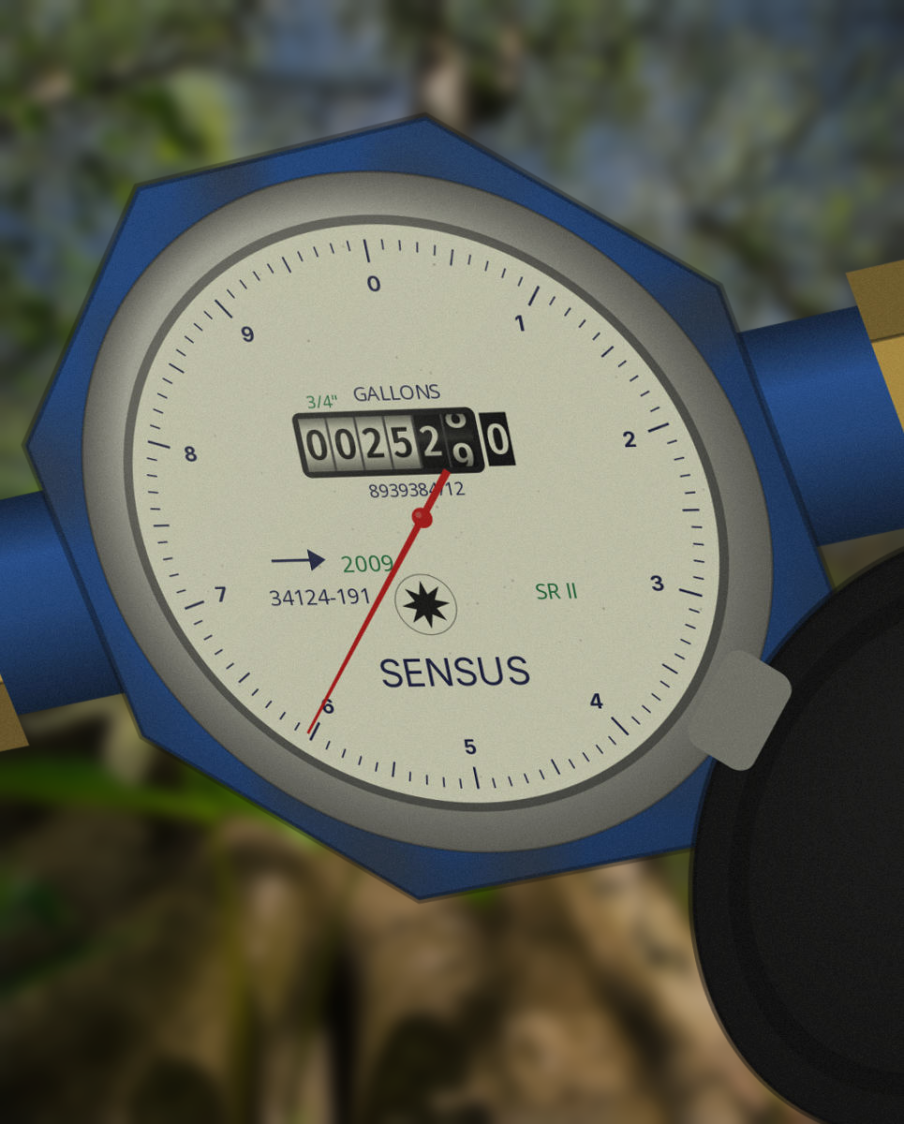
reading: 25286.0; gal
